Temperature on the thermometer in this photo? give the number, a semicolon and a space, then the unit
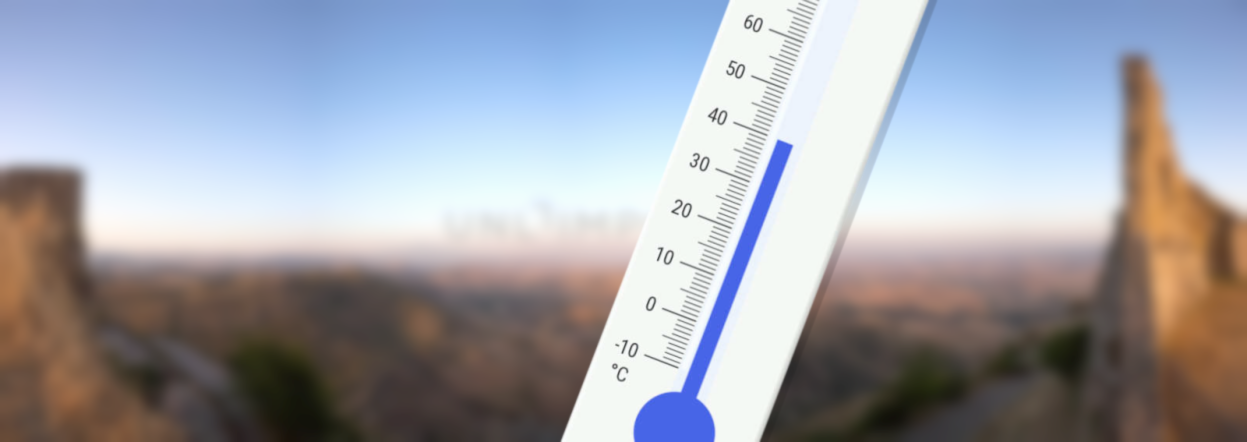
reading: 40; °C
